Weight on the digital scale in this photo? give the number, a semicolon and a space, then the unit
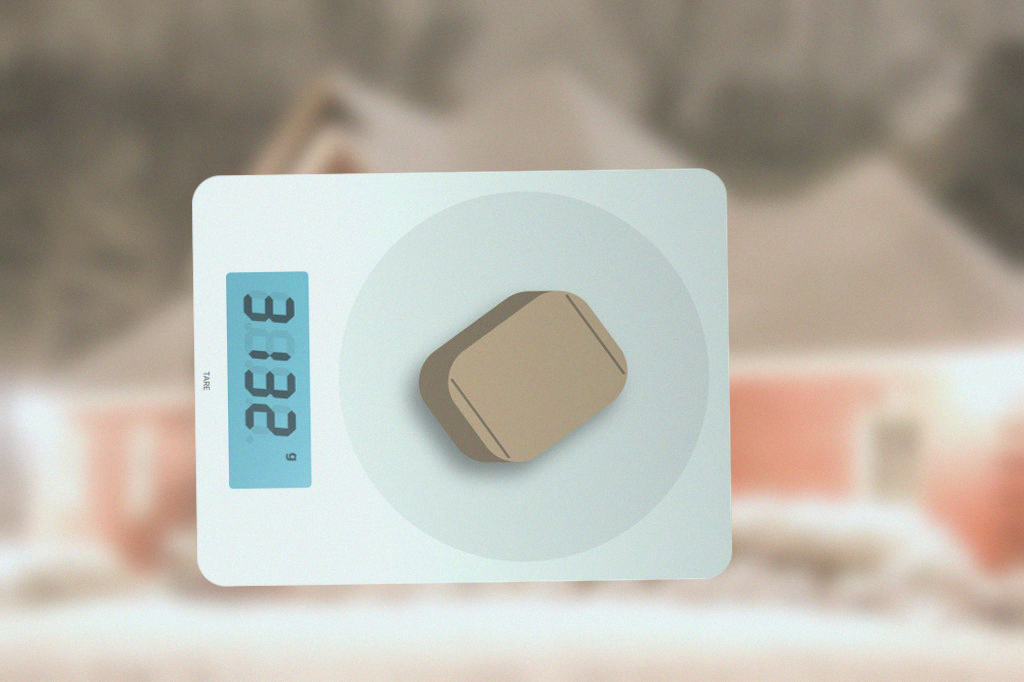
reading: 3132; g
